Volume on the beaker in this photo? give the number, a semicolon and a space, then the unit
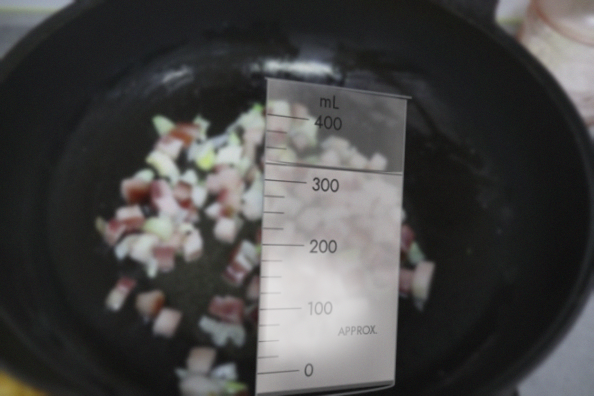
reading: 325; mL
